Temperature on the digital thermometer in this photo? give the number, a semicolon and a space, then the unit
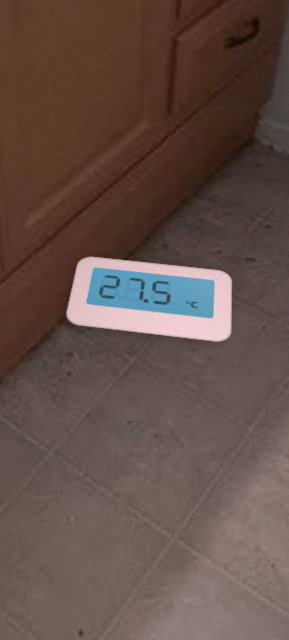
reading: 27.5; °C
